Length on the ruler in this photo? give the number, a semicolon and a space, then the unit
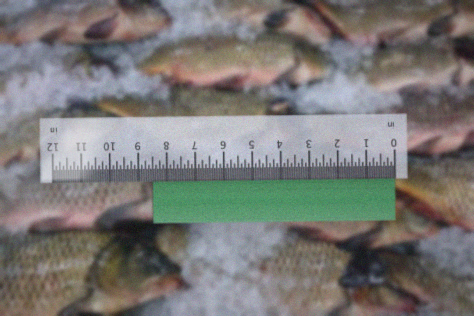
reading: 8.5; in
